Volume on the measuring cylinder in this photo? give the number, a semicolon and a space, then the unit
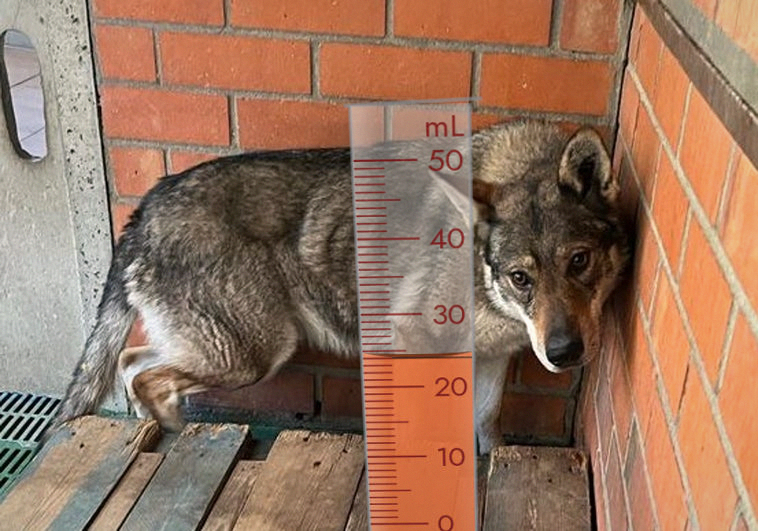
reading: 24; mL
